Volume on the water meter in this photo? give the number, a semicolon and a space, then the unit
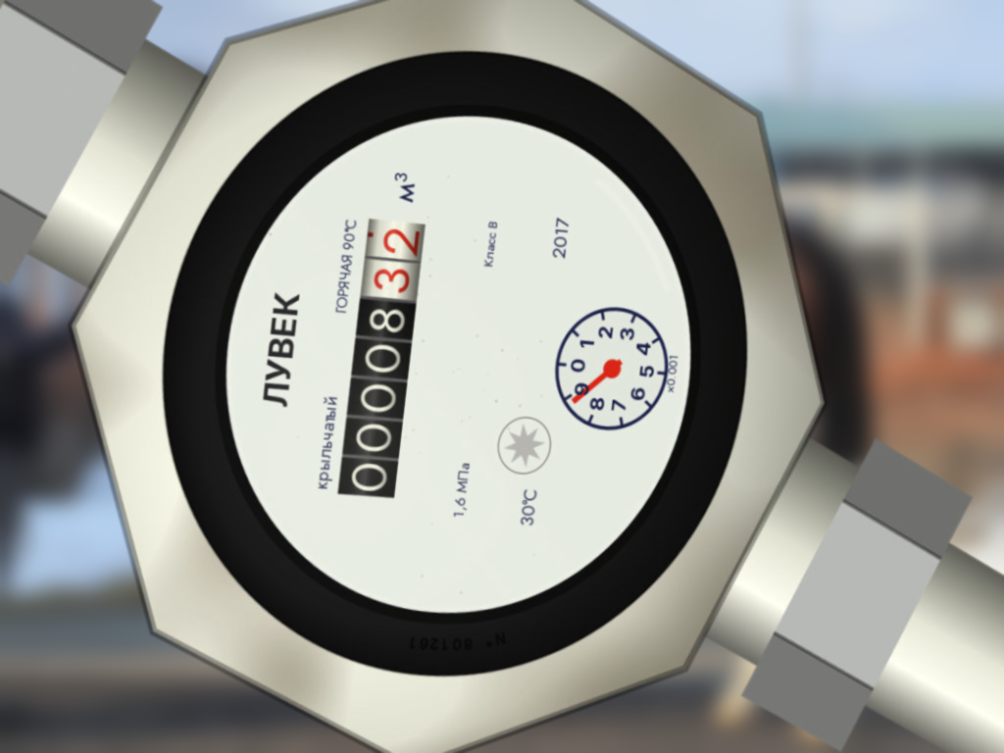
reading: 8.318; m³
